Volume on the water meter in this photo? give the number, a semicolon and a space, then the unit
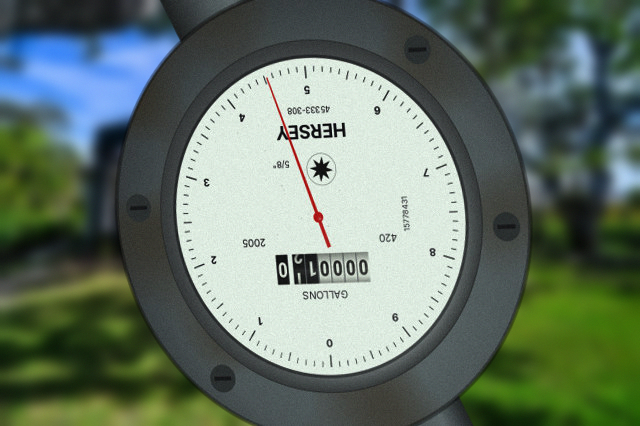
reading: 114.5; gal
